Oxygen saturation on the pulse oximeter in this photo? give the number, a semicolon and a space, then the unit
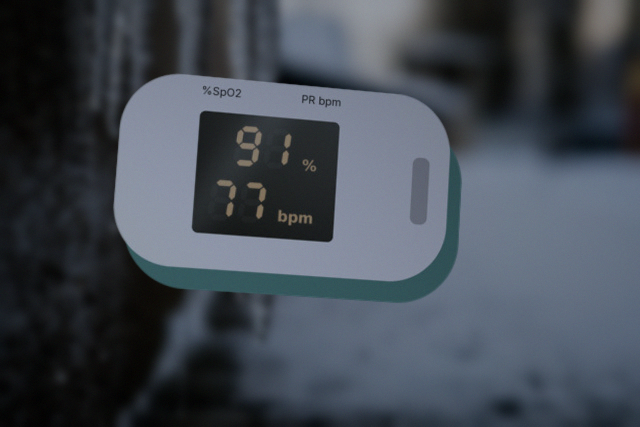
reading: 91; %
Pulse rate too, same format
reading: 77; bpm
